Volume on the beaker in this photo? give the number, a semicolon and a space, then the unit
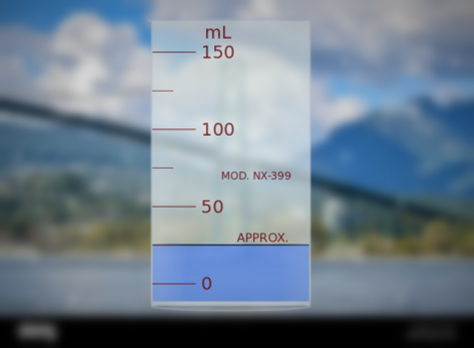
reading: 25; mL
